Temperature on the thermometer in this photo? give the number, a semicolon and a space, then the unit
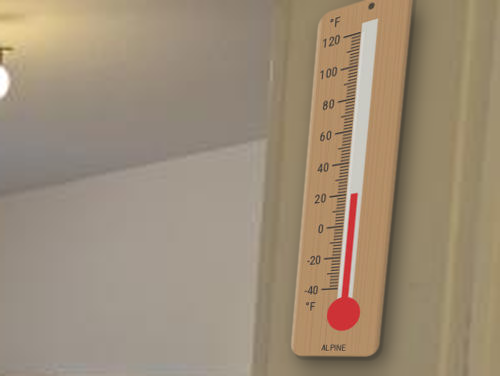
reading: 20; °F
